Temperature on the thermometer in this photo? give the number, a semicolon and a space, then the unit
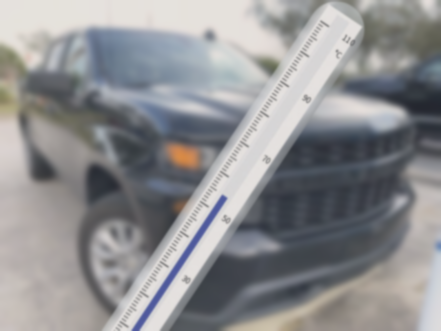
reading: 55; °C
